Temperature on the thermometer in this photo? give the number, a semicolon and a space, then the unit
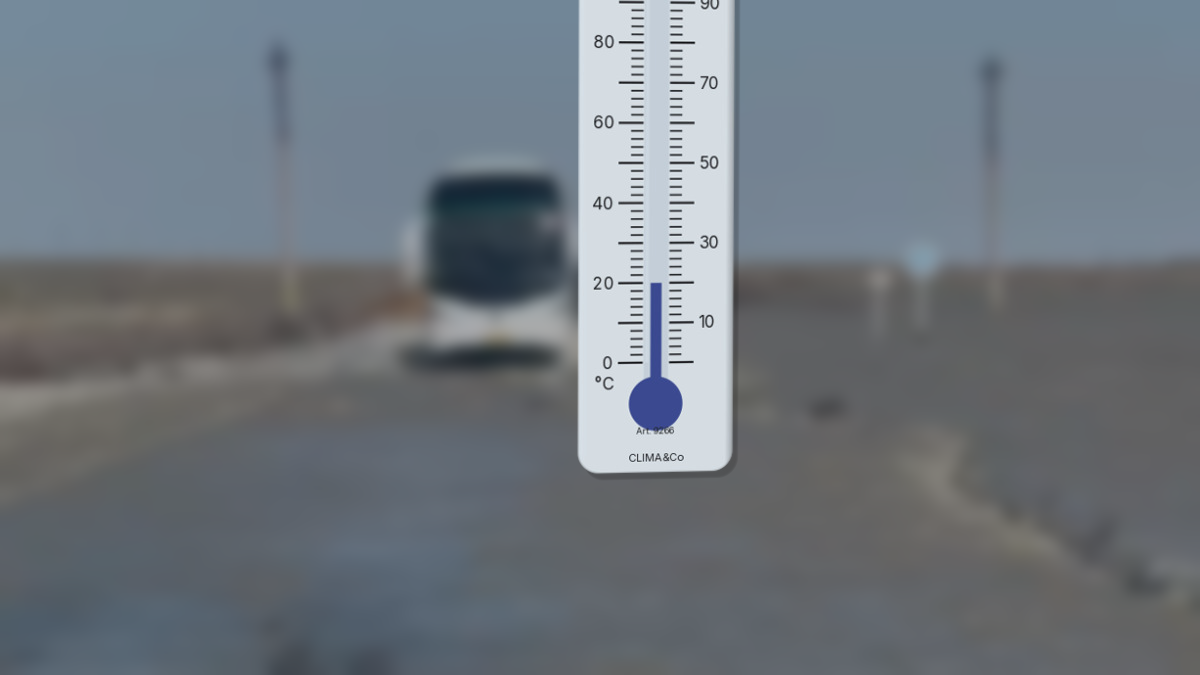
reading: 20; °C
